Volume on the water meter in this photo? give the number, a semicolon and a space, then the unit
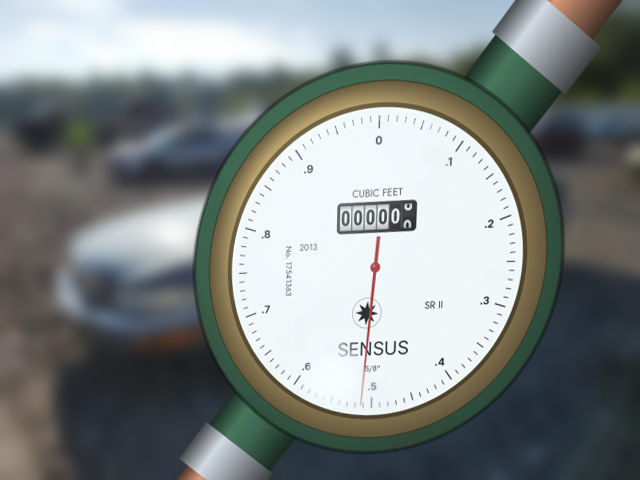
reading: 8.51; ft³
